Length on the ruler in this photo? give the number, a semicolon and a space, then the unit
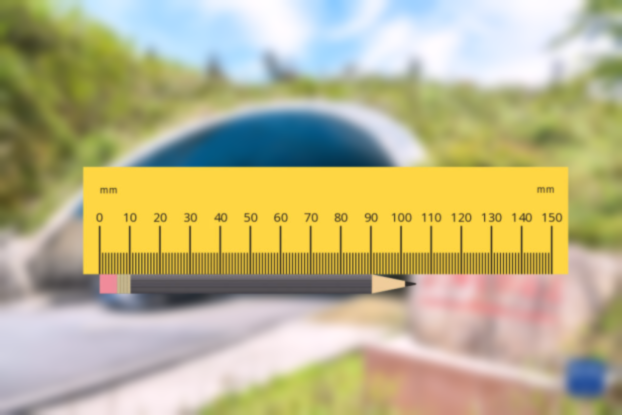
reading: 105; mm
